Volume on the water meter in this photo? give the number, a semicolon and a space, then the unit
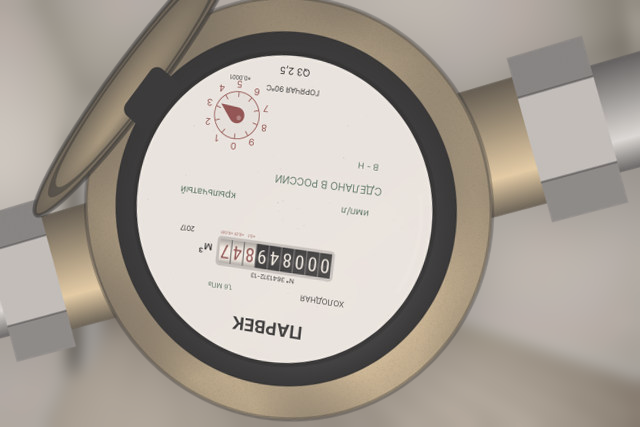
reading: 849.8473; m³
